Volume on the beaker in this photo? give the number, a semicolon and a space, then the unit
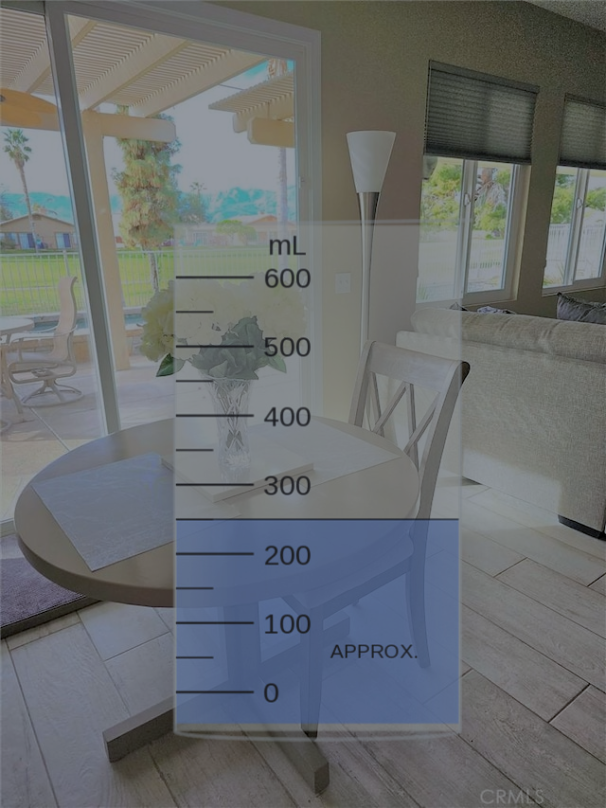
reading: 250; mL
